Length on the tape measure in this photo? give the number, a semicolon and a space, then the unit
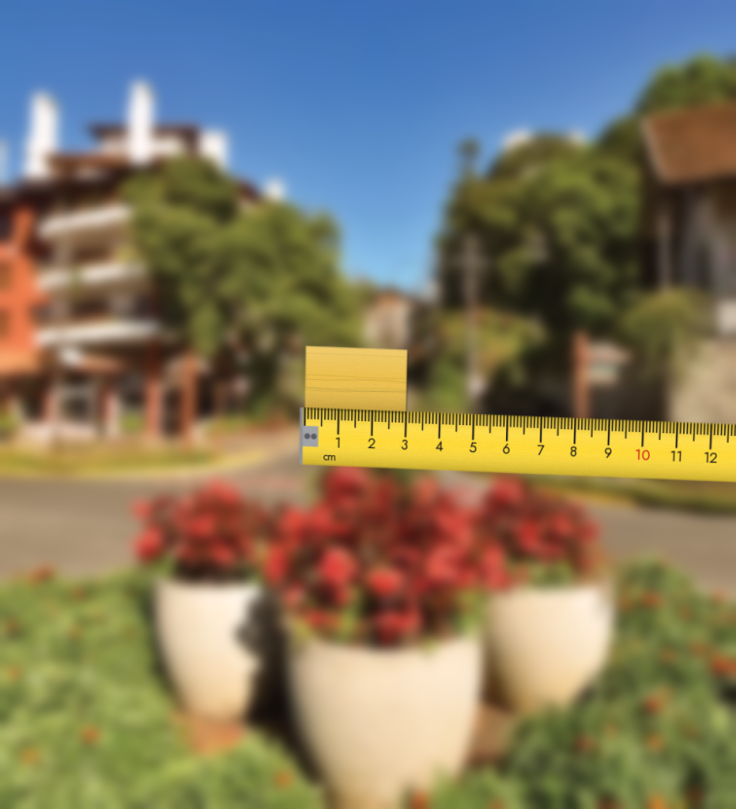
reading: 3; cm
